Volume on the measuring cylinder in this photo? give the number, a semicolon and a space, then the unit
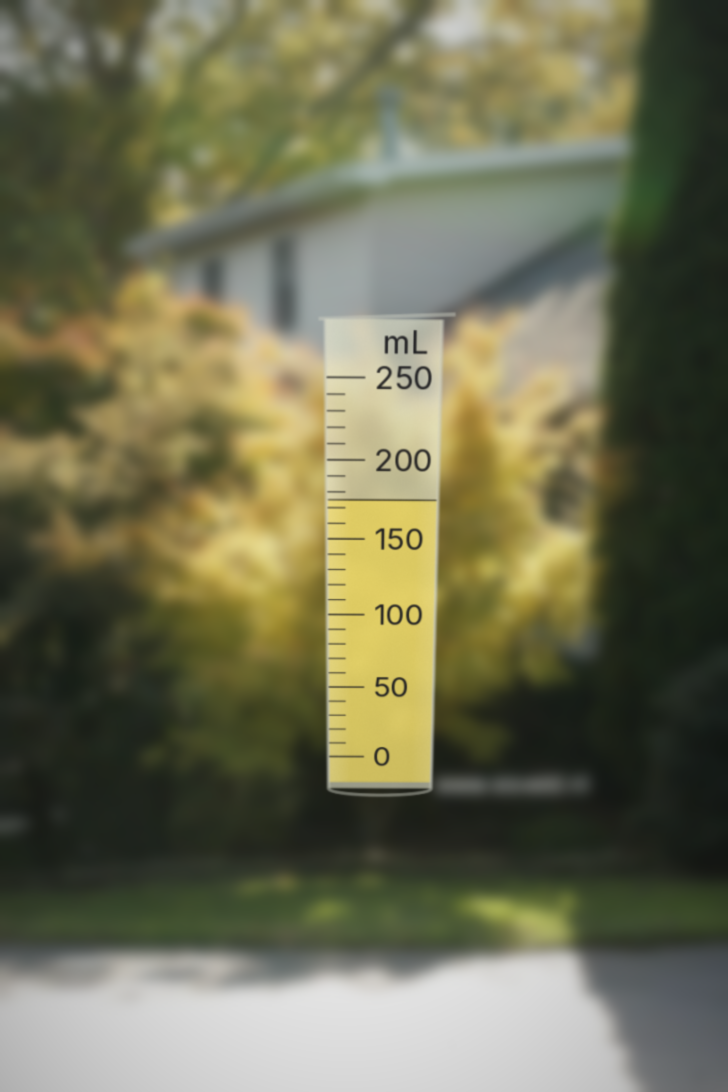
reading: 175; mL
